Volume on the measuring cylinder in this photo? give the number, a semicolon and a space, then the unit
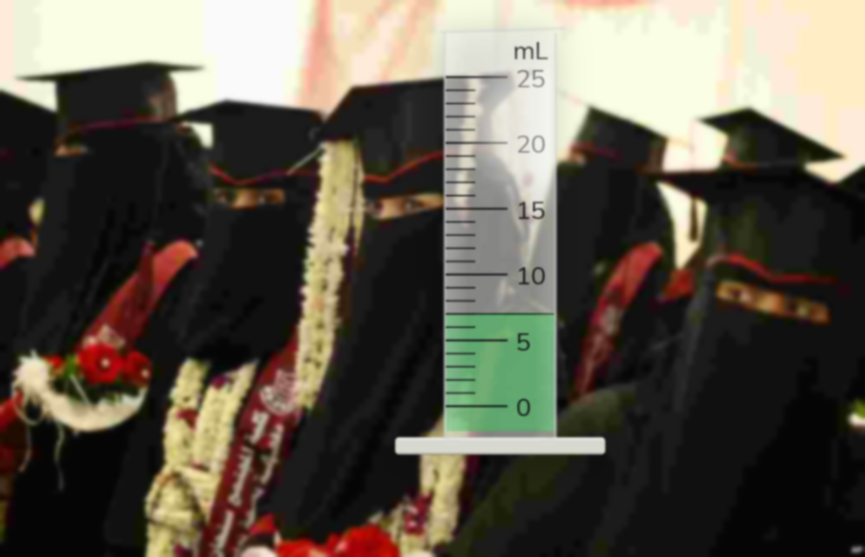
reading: 7; mL
